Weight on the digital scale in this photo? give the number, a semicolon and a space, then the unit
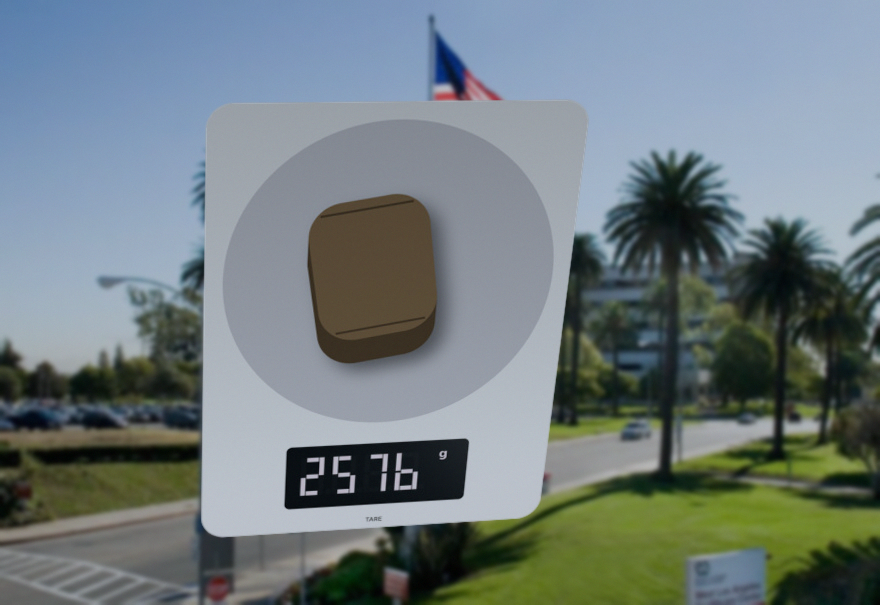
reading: 2576; g
